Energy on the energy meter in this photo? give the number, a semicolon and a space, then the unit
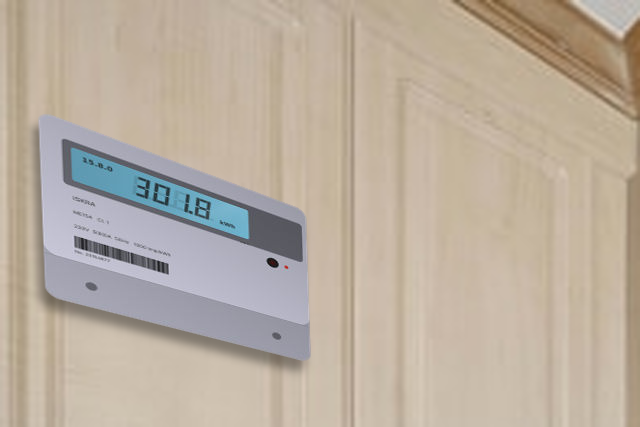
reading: 301.8; kWh
